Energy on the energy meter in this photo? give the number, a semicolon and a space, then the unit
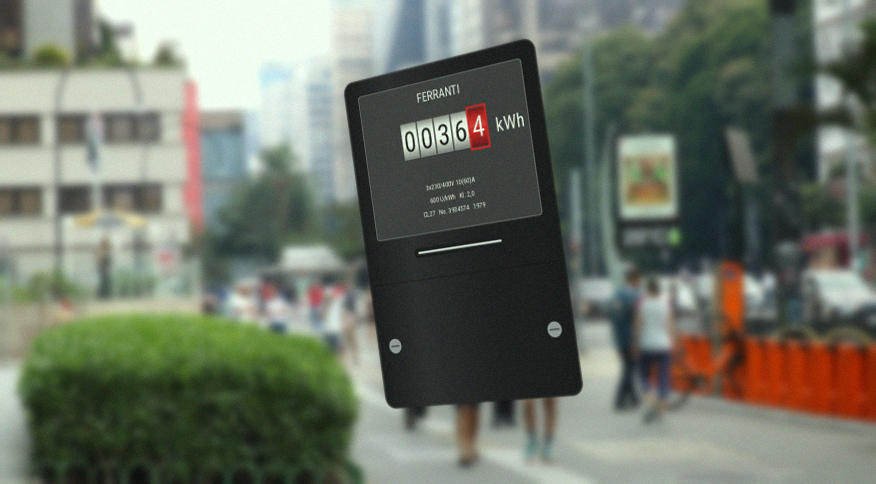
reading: 36.4; kWh
